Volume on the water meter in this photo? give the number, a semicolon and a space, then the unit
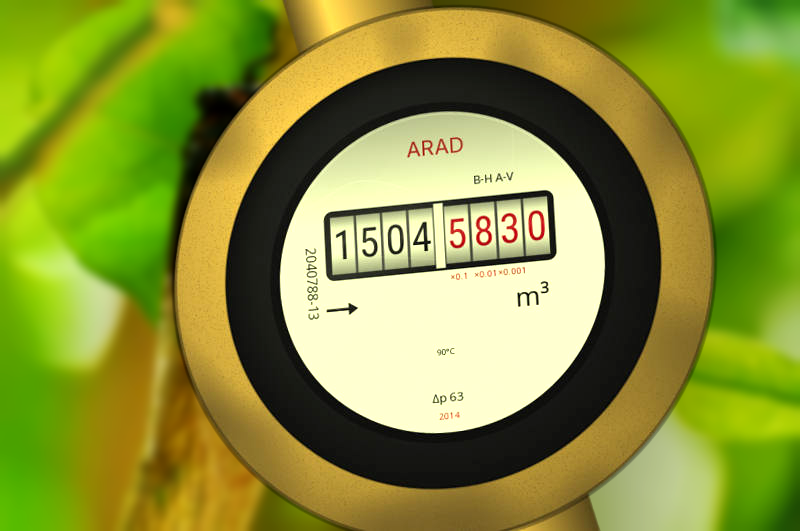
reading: 1504.5830; m³
